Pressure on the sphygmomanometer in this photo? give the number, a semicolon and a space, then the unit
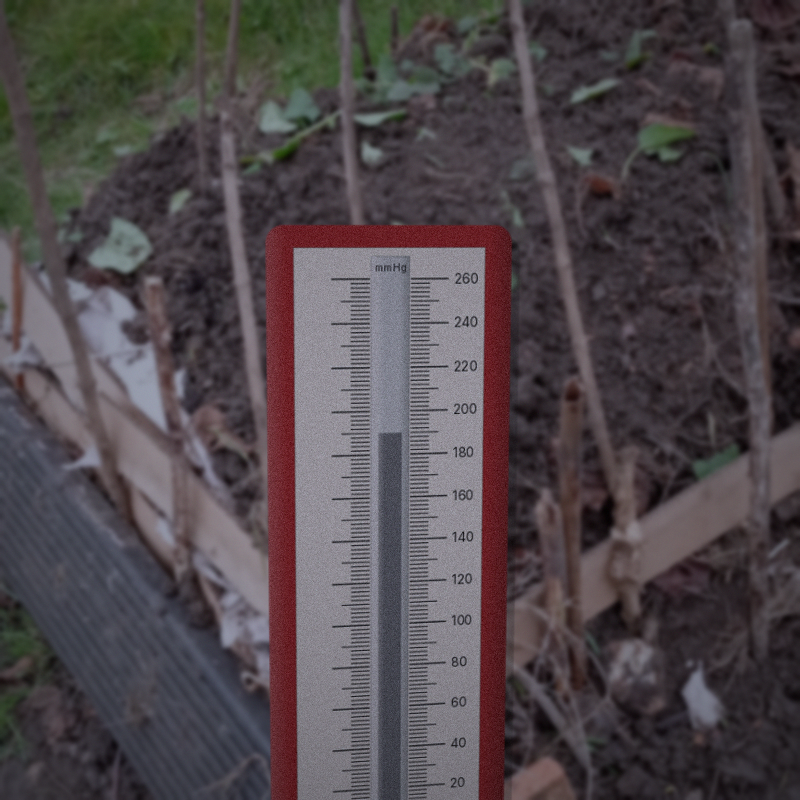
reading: 190; mmHg
